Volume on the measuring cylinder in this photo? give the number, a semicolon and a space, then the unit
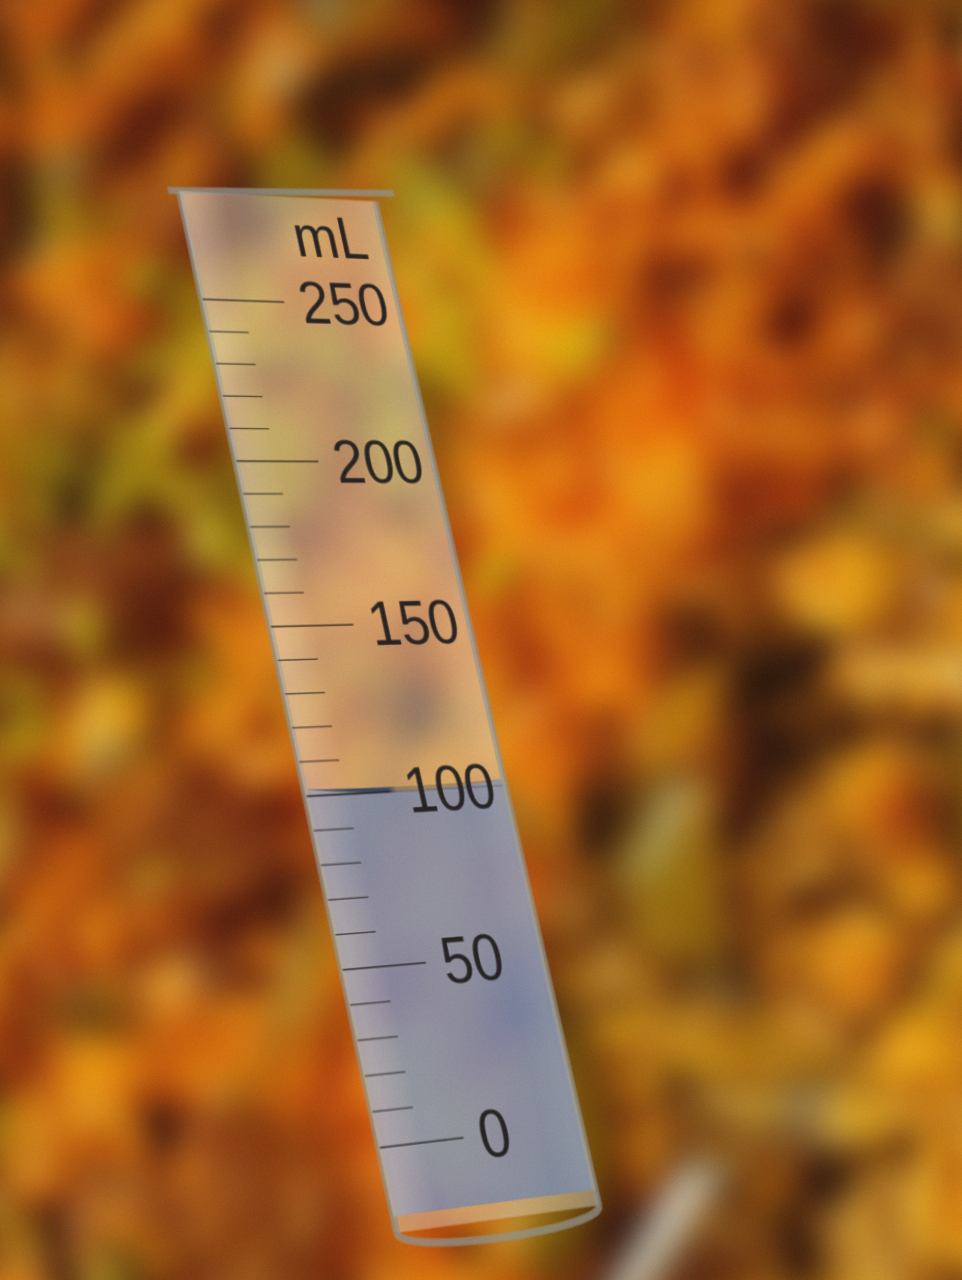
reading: 100; mL
